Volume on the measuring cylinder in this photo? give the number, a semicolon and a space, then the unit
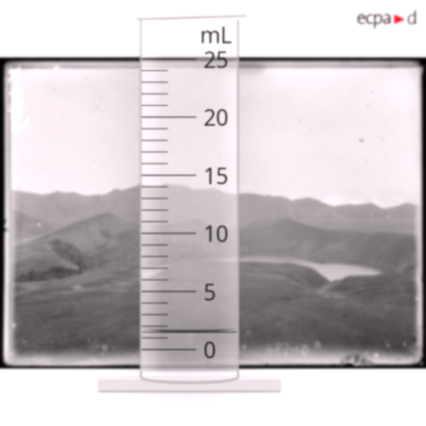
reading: 1.5; mL
